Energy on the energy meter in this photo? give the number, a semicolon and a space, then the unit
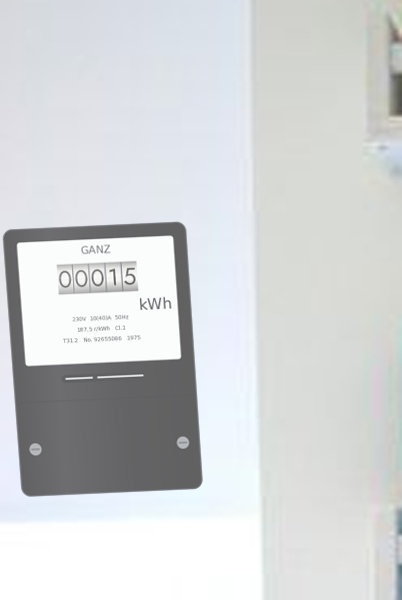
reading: 15; kWh
